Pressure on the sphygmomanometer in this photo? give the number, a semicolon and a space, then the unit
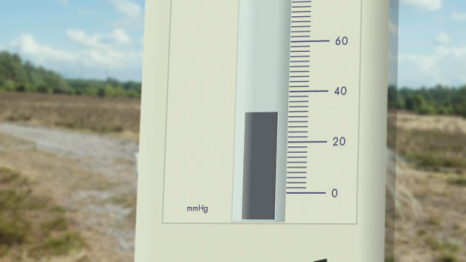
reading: 32; mmHg
